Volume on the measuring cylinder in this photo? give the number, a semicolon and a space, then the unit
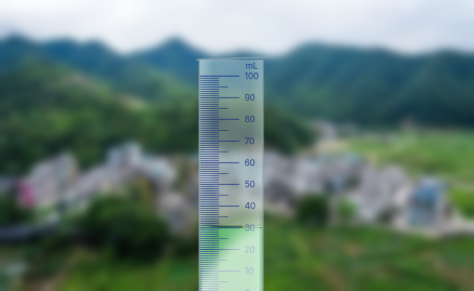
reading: 30; mL
